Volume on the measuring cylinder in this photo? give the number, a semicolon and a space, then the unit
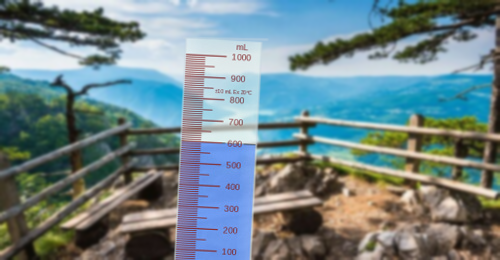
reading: 600; mL
